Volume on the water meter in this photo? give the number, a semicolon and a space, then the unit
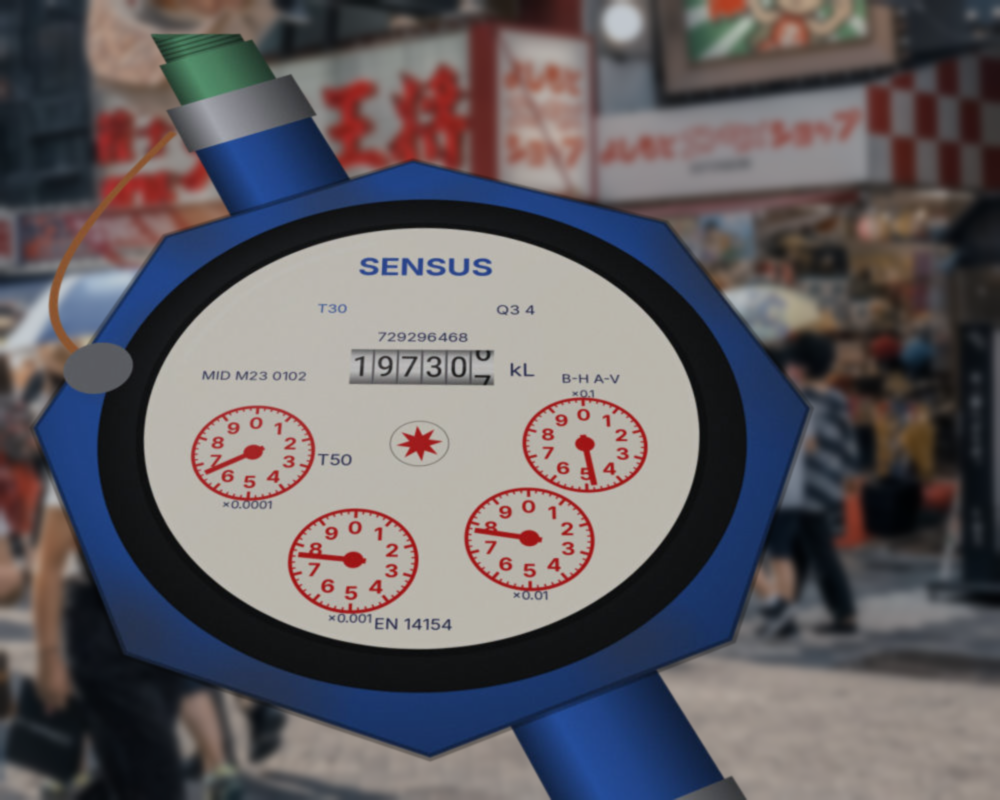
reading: 197306.4776; kL
